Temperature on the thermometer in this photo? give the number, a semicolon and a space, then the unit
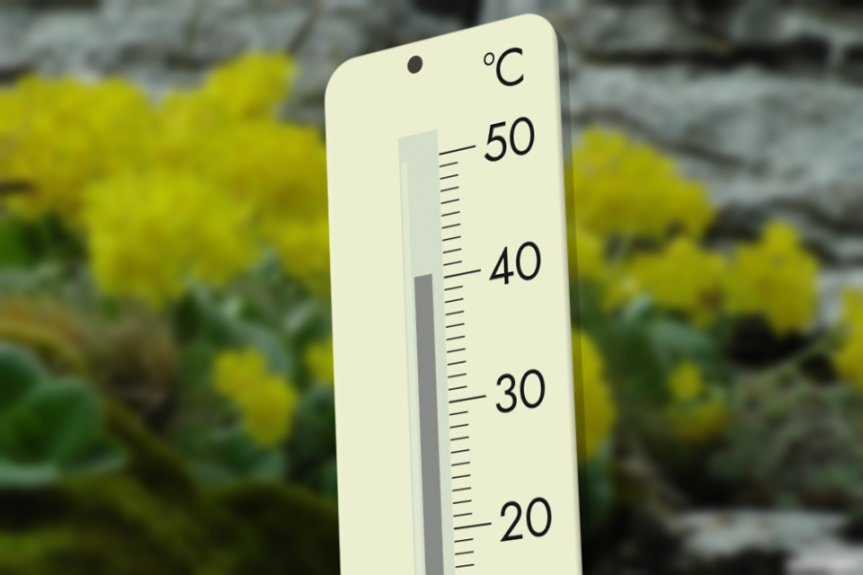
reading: 40.5; °C
